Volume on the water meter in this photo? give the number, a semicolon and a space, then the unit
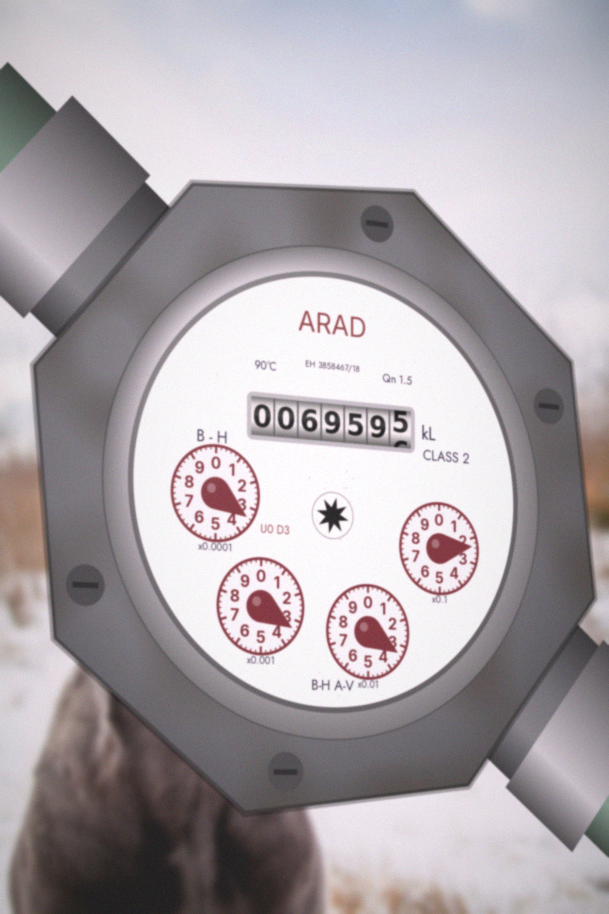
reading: 69595.2333; kL
